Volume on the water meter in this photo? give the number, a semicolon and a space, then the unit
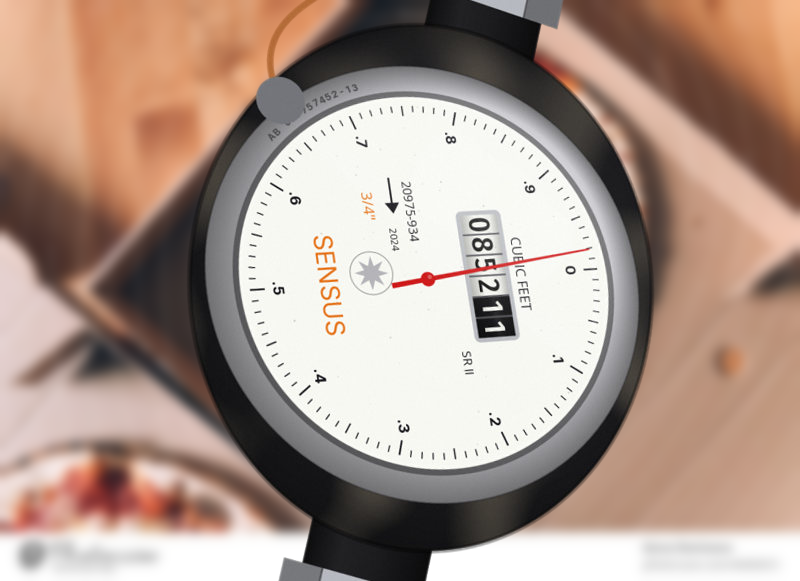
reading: 85210.98; ft³
